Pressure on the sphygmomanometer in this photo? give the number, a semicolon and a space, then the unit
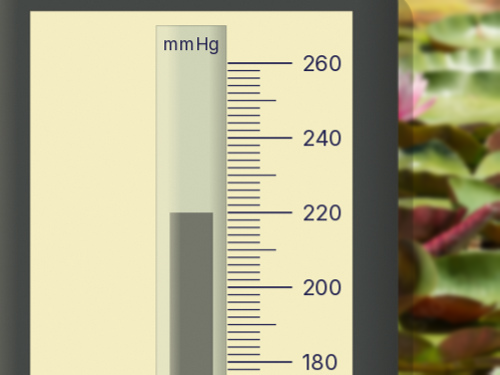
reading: 220; mmHg
